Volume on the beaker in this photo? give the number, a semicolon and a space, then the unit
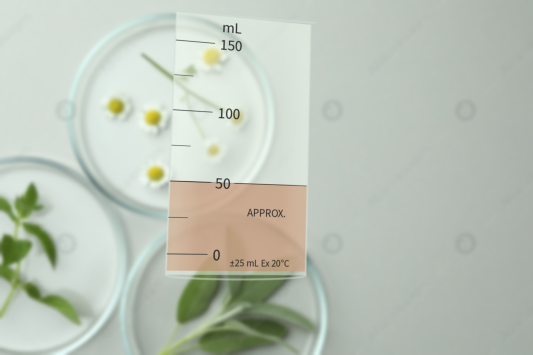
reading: 50; mL
